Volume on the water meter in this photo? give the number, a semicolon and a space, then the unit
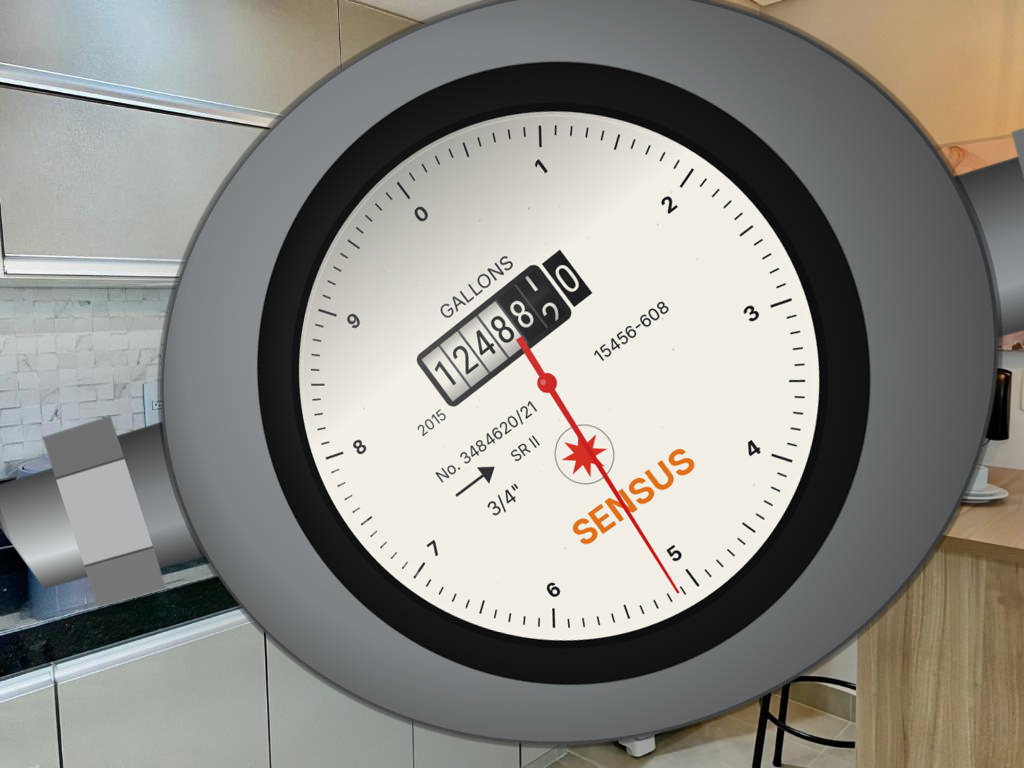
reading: 1248815.1; gal
